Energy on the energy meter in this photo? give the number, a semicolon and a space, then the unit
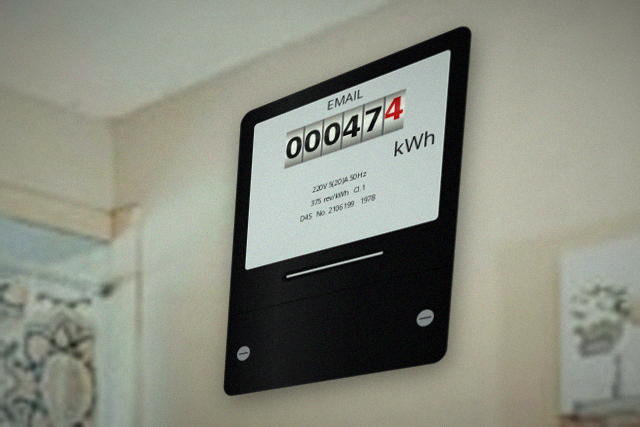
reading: 47.4; kWh
